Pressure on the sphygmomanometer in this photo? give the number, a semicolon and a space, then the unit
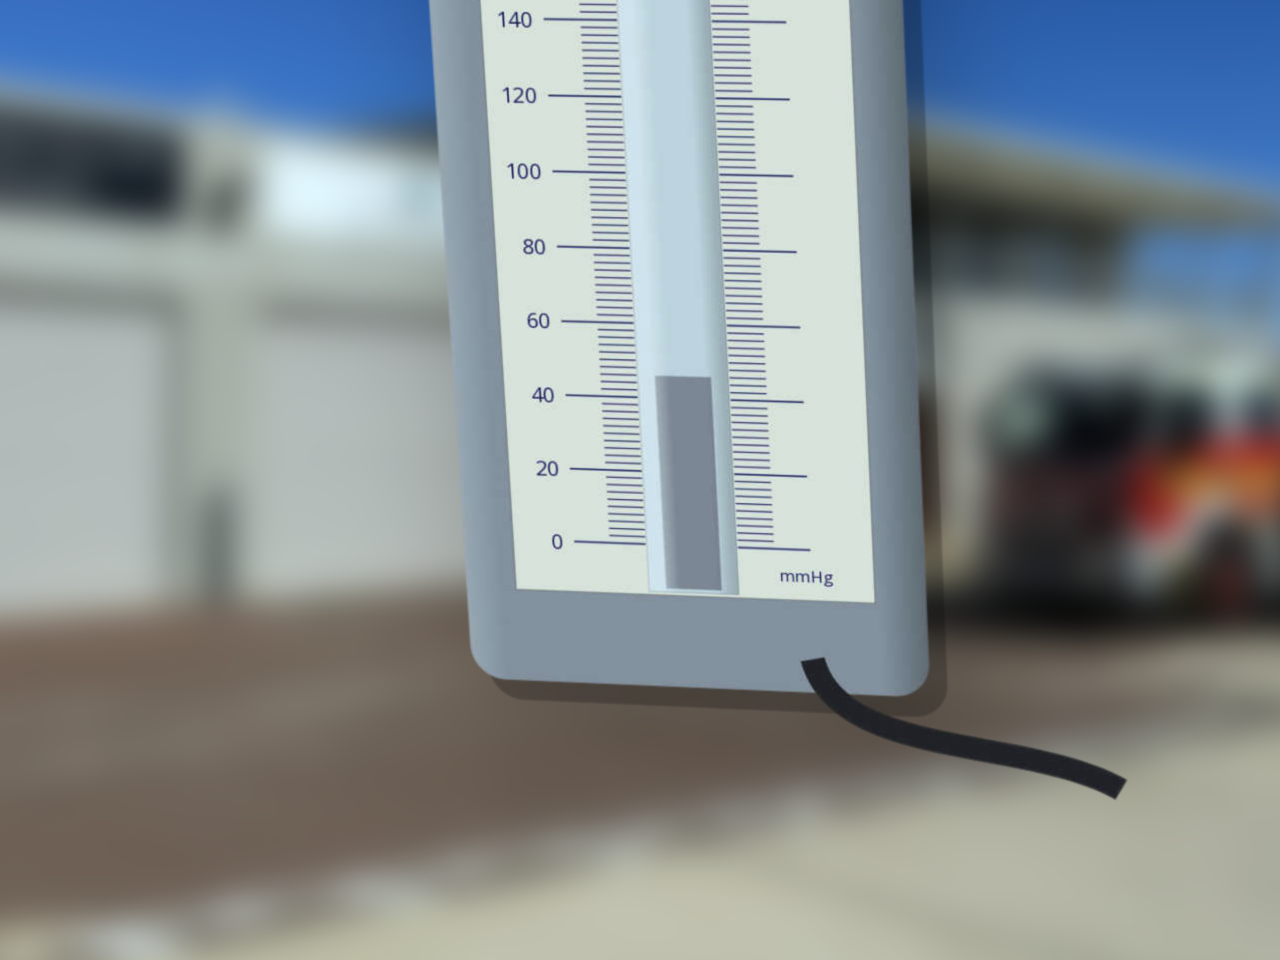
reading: 46; mmHg
